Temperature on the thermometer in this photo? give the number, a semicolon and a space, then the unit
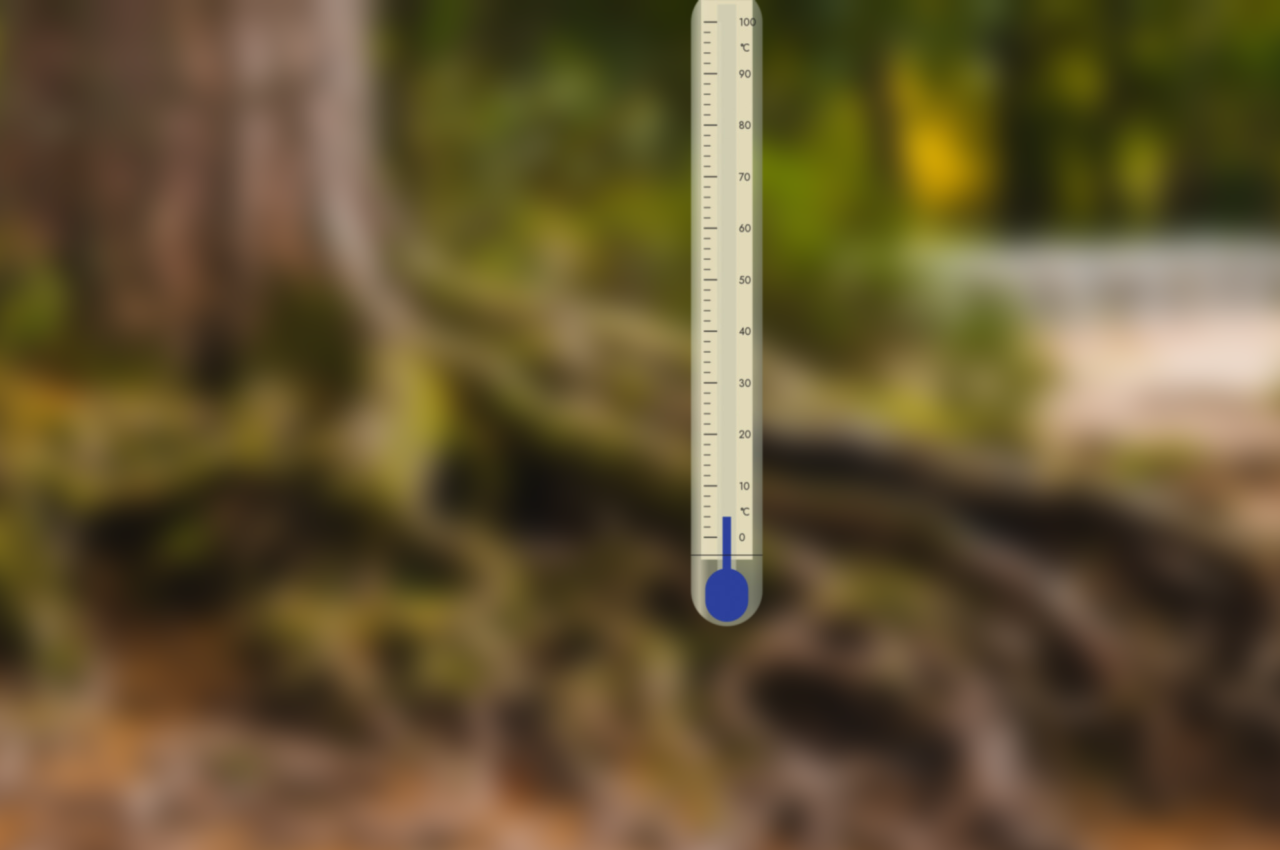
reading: 4; °C
